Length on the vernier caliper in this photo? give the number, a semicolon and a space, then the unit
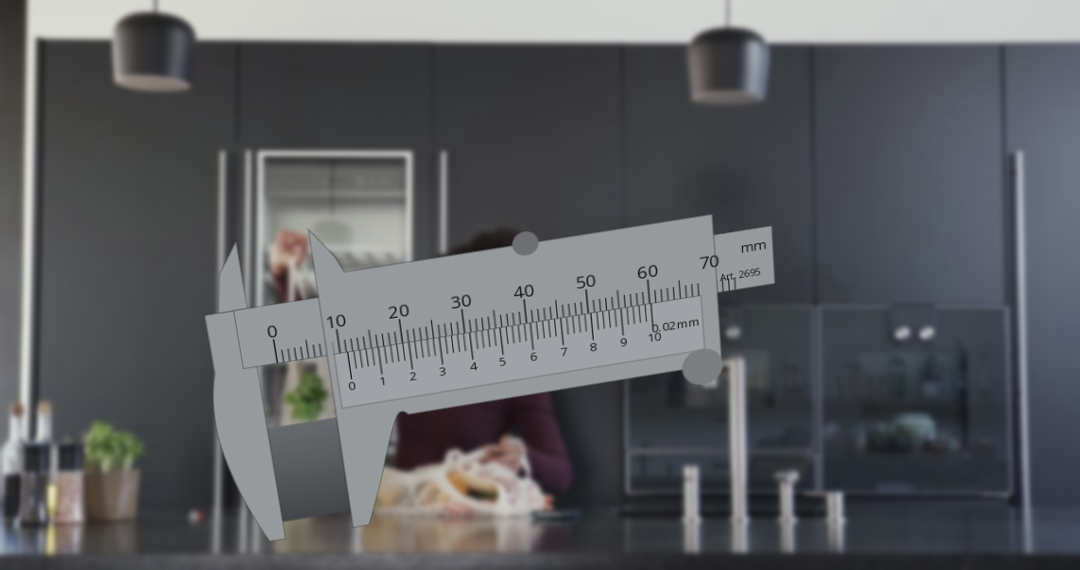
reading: 11.2; mm
